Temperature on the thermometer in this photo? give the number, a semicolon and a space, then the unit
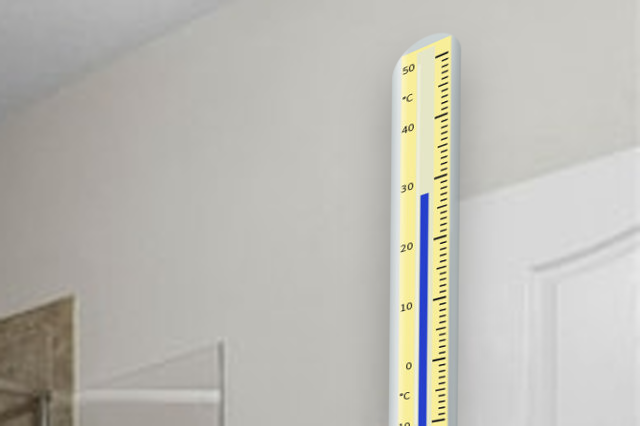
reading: 28; °C
